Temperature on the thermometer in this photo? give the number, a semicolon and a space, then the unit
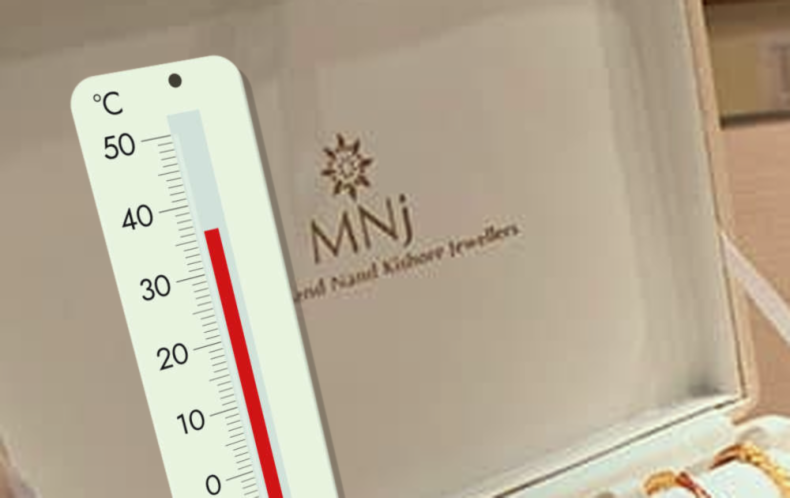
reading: 36; °C
